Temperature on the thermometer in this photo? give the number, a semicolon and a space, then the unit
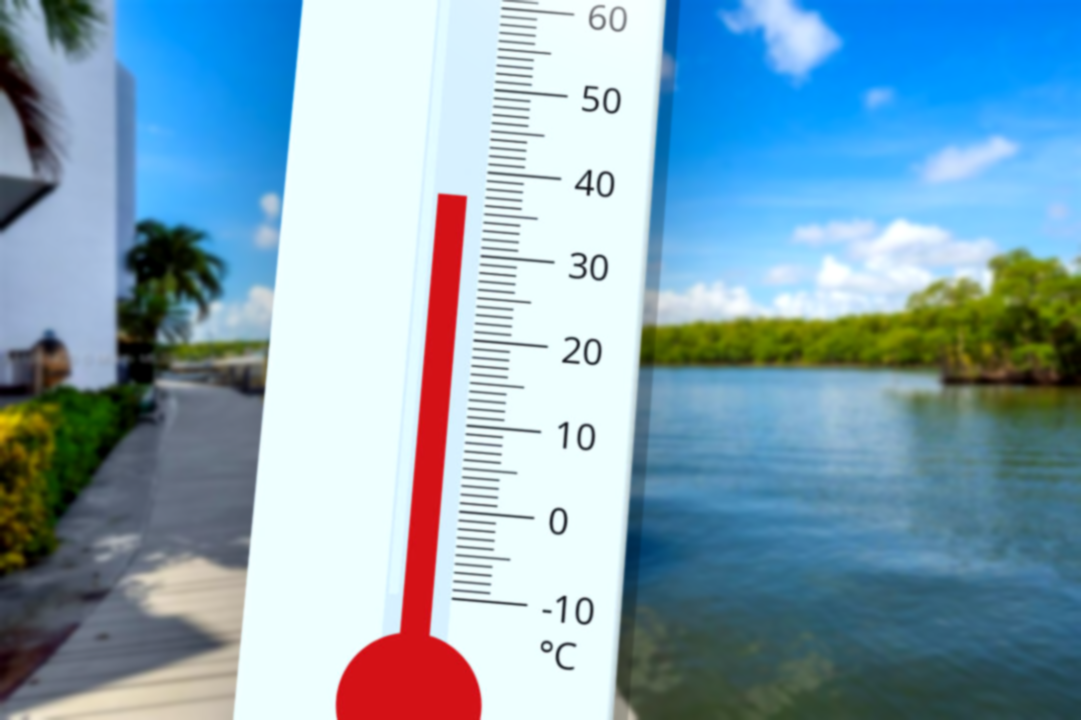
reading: 37; °C
